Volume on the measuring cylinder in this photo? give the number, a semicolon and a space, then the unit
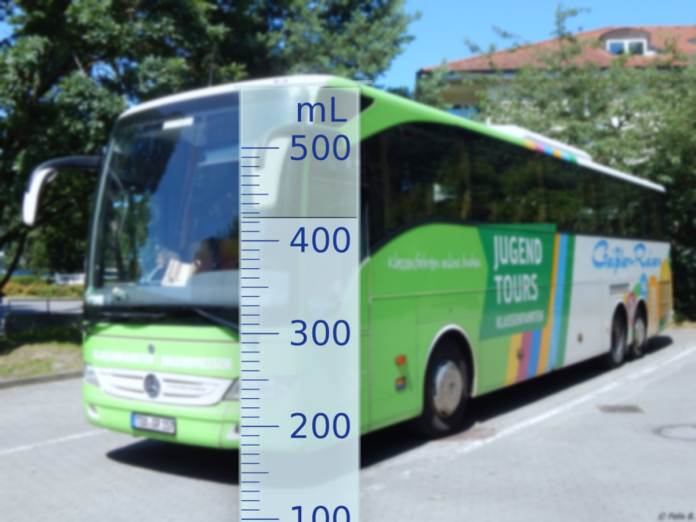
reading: 425; mL
